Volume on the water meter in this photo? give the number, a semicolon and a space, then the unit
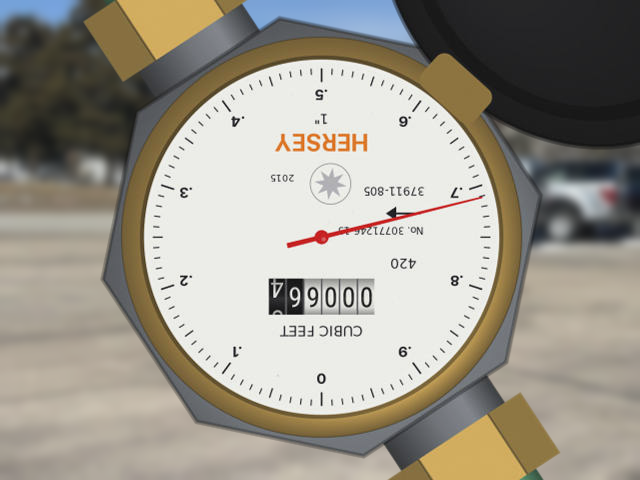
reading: 663.71; ft³
